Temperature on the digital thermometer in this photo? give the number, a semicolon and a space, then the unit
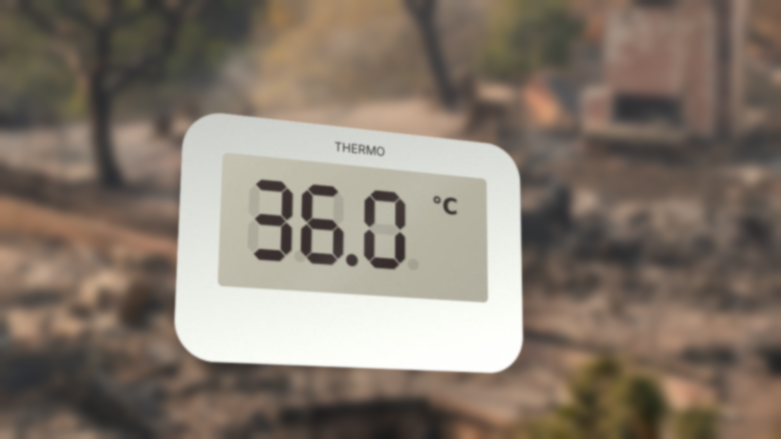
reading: 36.0; °C
